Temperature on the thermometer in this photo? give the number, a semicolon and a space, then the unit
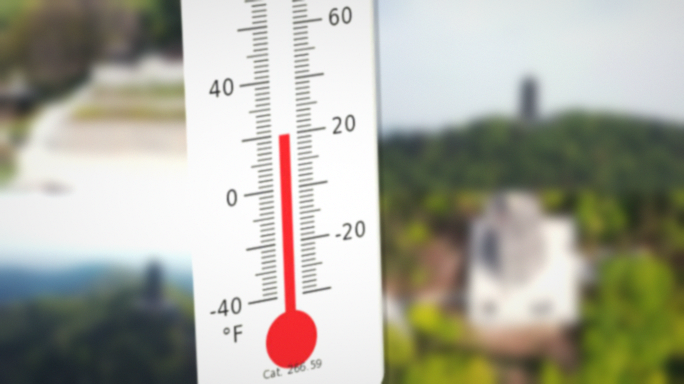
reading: 20; °F
